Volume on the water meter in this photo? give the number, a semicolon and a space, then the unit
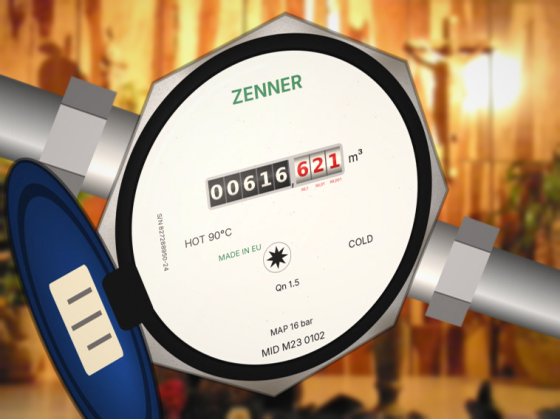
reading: 616.621; m³
